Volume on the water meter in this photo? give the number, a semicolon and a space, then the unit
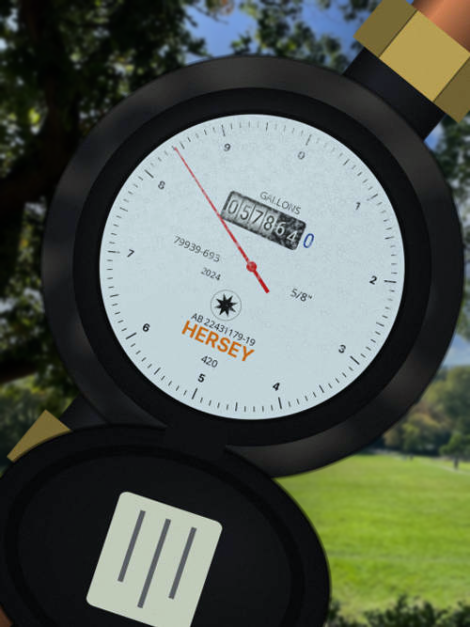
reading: 578638.4; gal
